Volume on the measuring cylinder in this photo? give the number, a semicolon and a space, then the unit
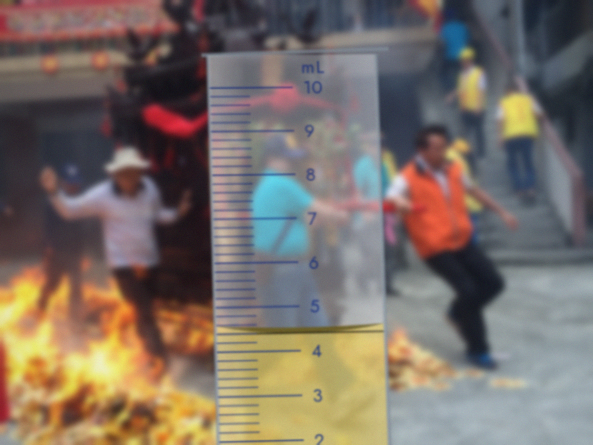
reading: 4.4; mL
